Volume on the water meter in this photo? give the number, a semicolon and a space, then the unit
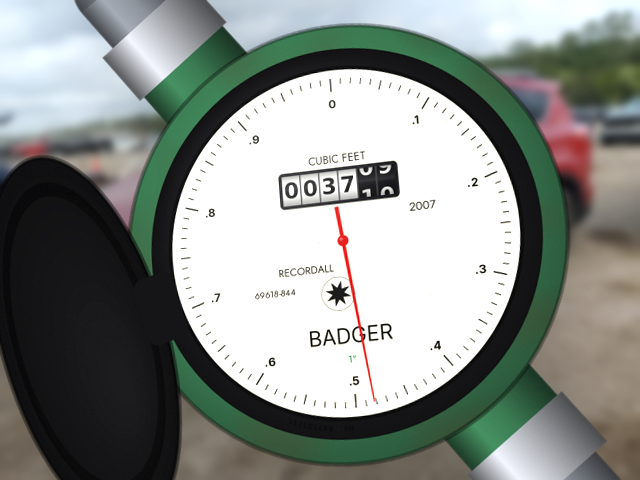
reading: 3709.48; ft³
